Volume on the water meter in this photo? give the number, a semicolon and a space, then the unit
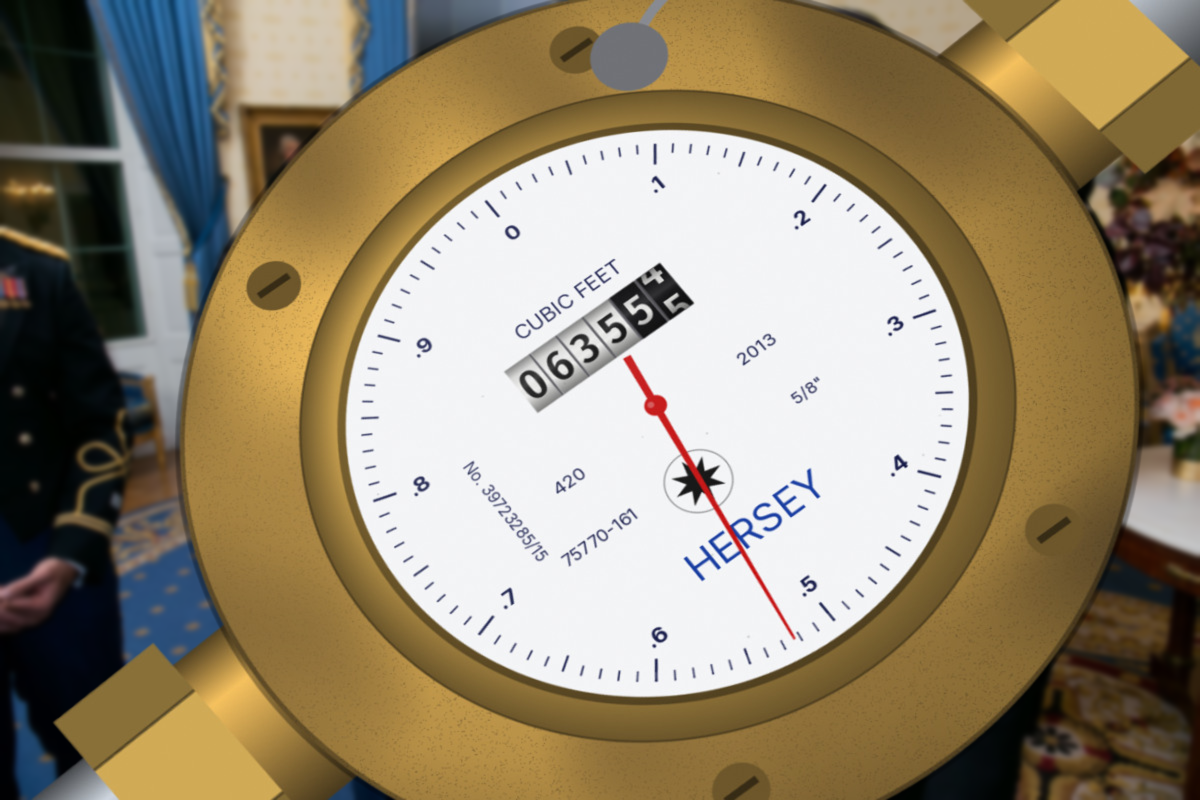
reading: 63554.52; ft³
